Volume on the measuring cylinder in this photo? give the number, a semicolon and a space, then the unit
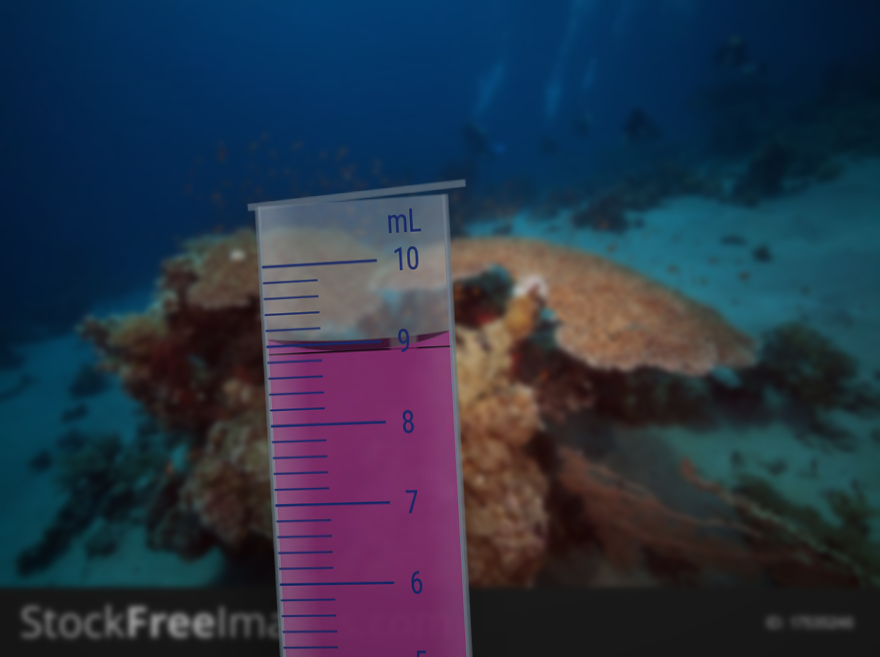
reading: 8.9; mL
